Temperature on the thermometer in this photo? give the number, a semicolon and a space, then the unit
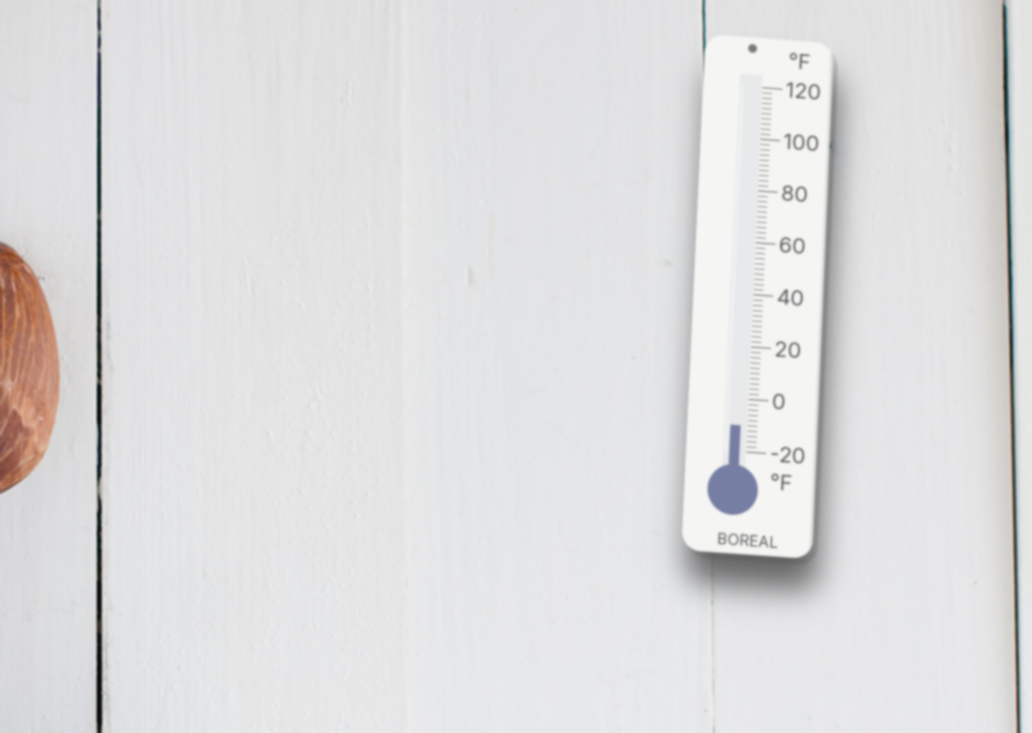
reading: -10; °F
